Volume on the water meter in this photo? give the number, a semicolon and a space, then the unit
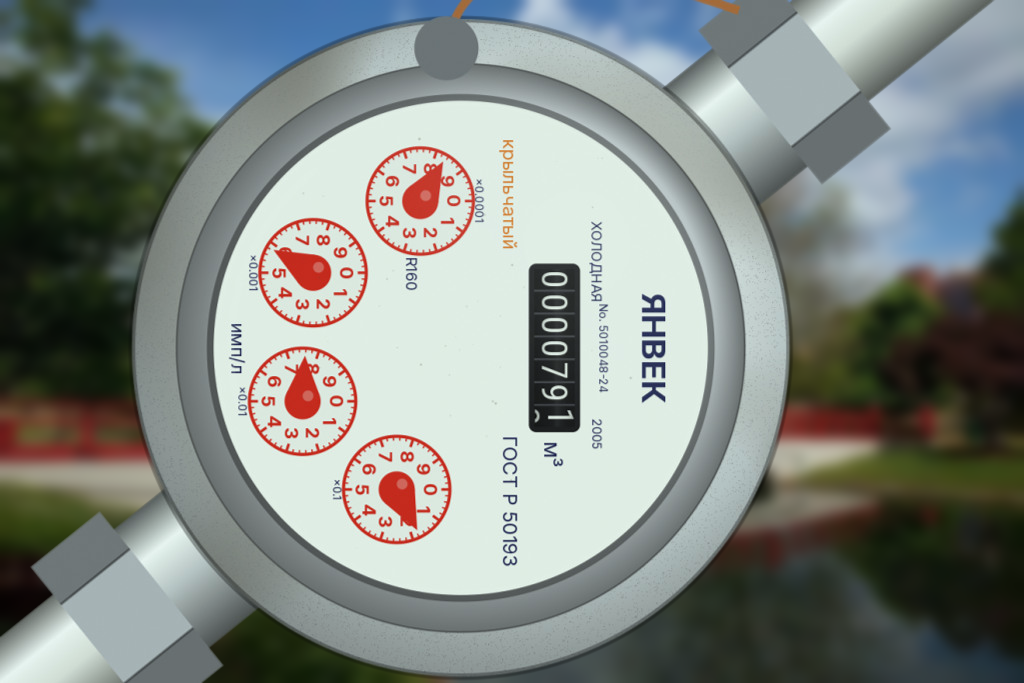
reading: 791.1758; m³
